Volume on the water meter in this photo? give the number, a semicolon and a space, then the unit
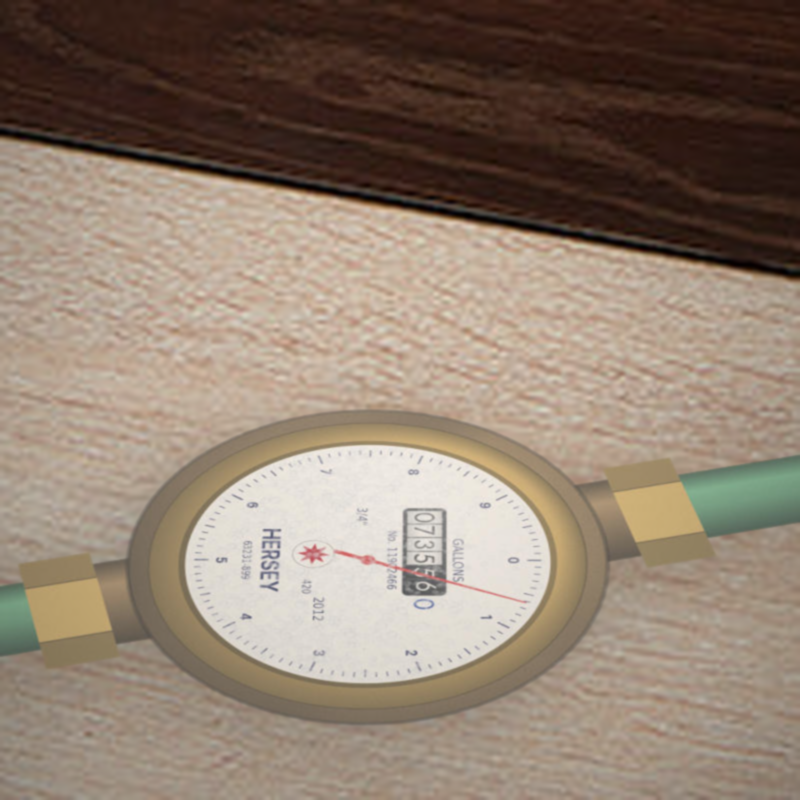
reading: 735560.6; gal
